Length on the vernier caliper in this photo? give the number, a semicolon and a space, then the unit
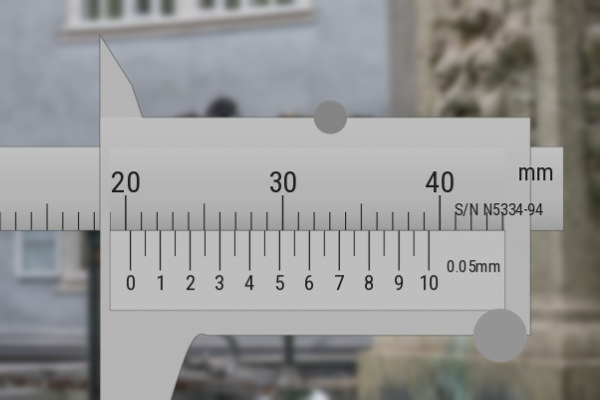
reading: 20.3; mm
